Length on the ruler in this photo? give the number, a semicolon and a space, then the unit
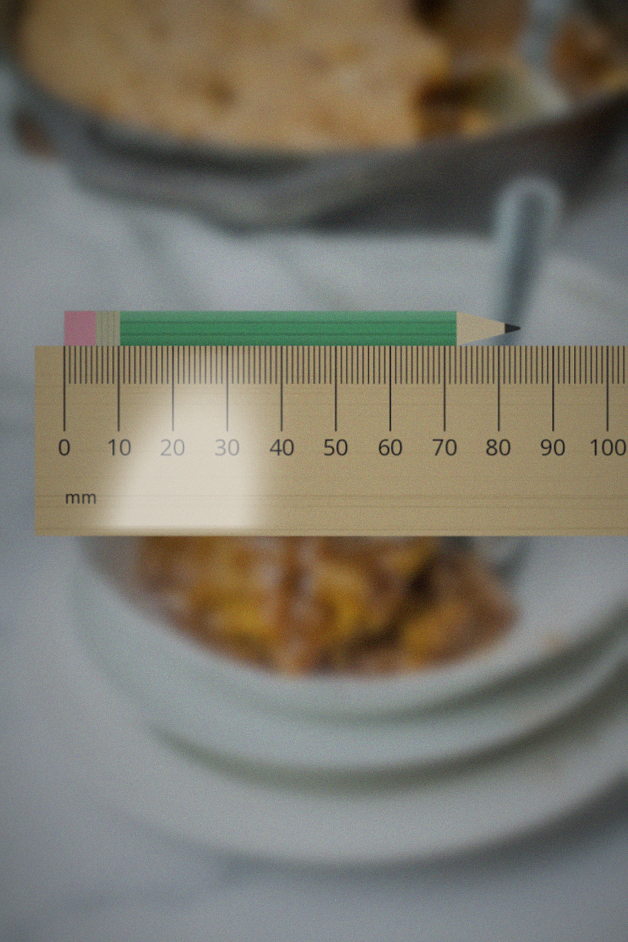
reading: 84; mm
